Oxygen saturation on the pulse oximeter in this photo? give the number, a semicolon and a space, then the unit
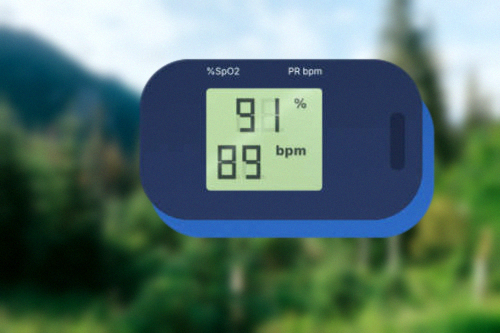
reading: 91; %
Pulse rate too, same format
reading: 89; bpm
